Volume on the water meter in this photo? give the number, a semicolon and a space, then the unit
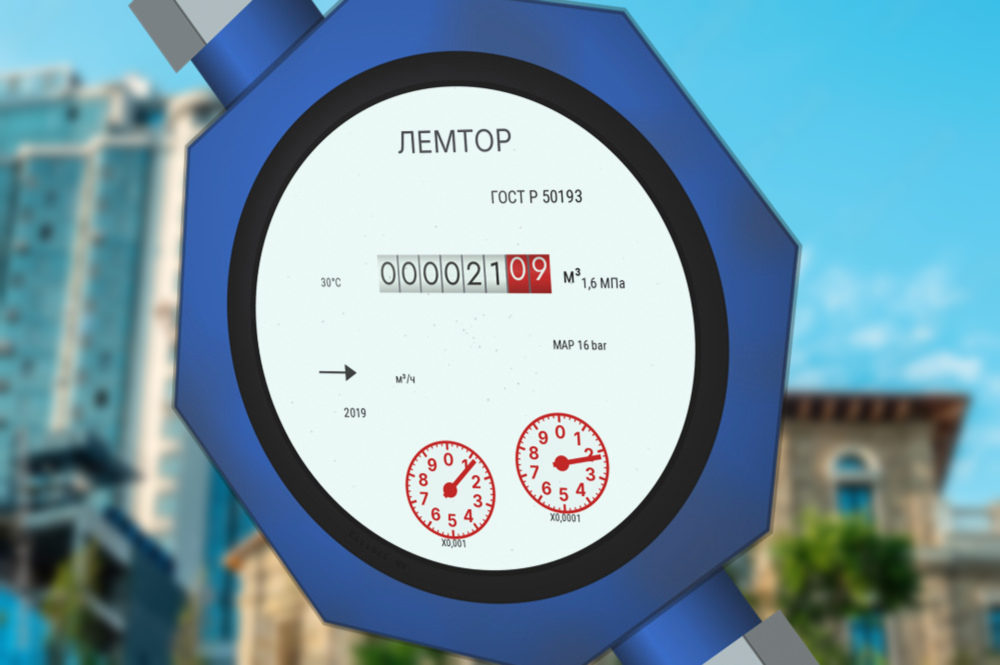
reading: 21.0912; m³
